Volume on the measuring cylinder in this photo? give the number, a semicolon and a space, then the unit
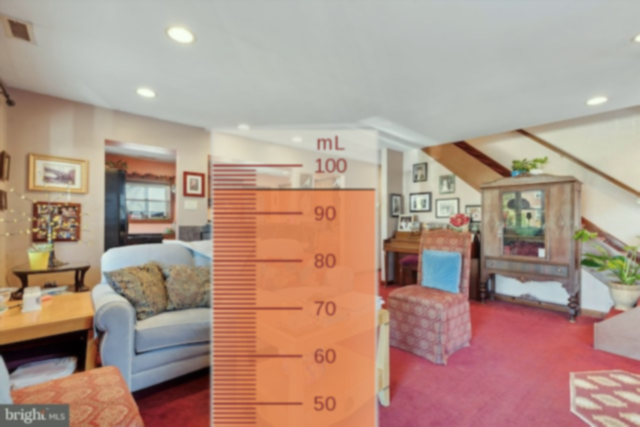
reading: 95; mL
